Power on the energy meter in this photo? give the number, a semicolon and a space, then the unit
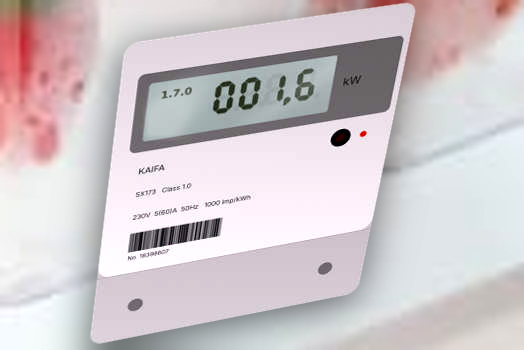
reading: 1.6; kW
